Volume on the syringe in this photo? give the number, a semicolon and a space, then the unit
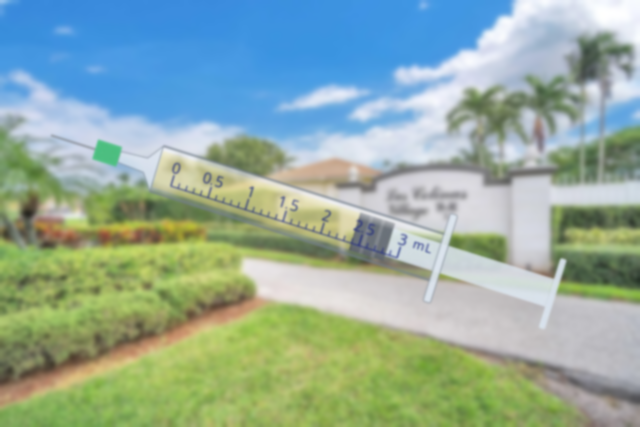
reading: 2.4; mL
